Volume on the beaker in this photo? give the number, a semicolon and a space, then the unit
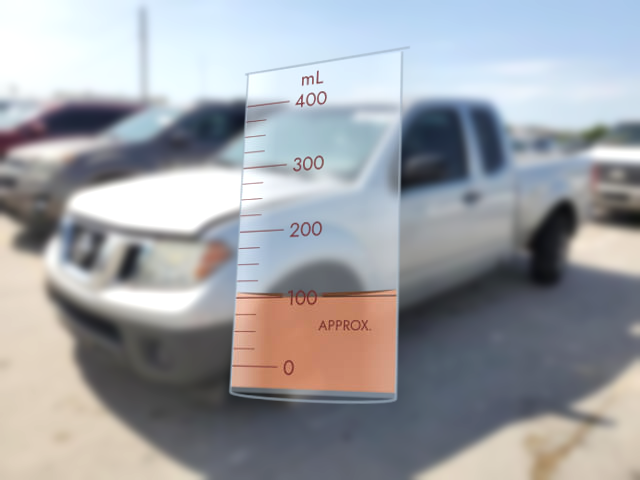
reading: 100; mL
